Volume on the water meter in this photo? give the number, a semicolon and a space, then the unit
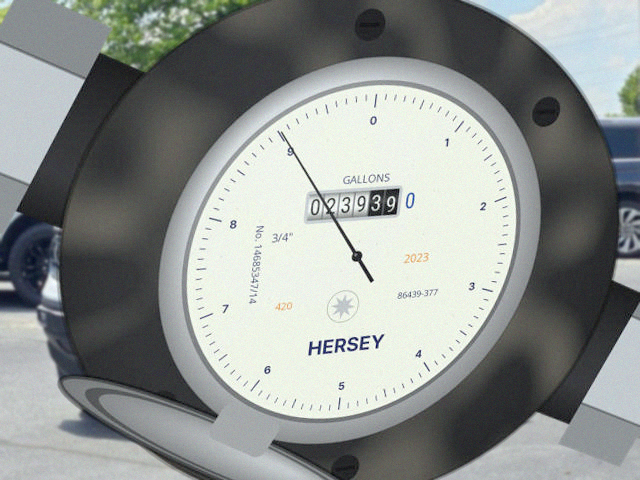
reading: 239389.0; gal
